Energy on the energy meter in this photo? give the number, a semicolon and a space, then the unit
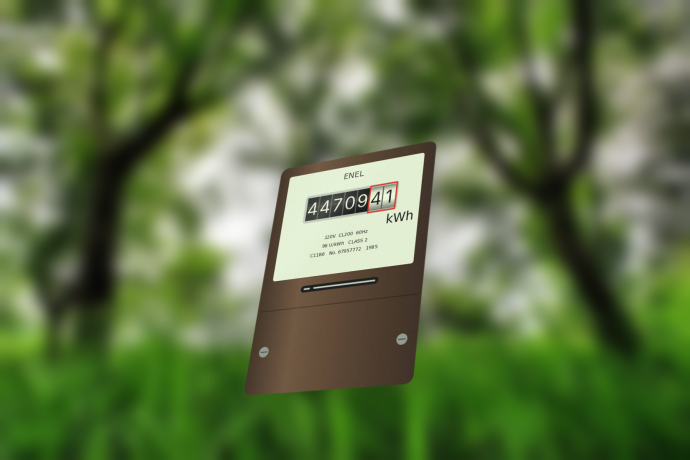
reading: 44709.41; kWh
